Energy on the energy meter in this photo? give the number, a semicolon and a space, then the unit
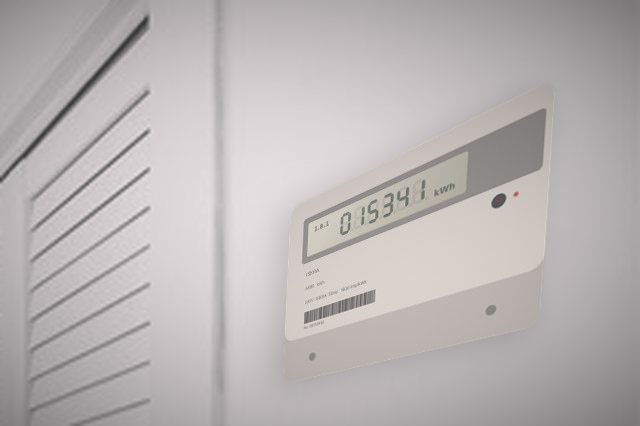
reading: 15341; kWh
